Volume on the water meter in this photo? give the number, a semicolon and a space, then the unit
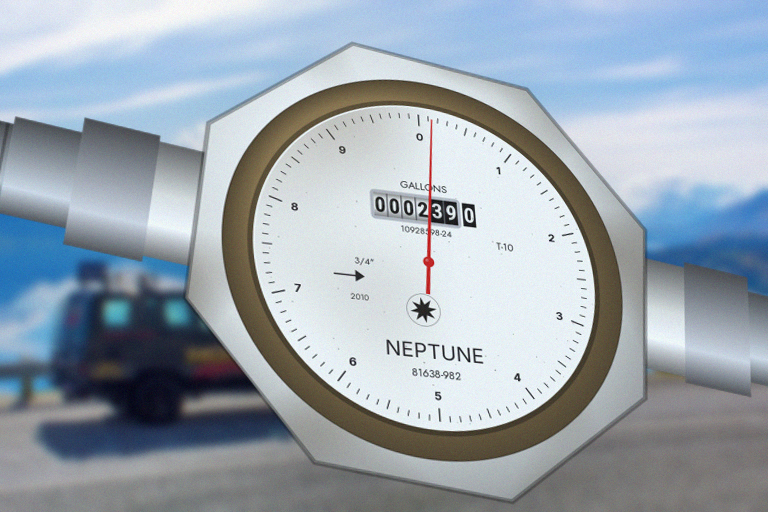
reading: 2390.1; gal
